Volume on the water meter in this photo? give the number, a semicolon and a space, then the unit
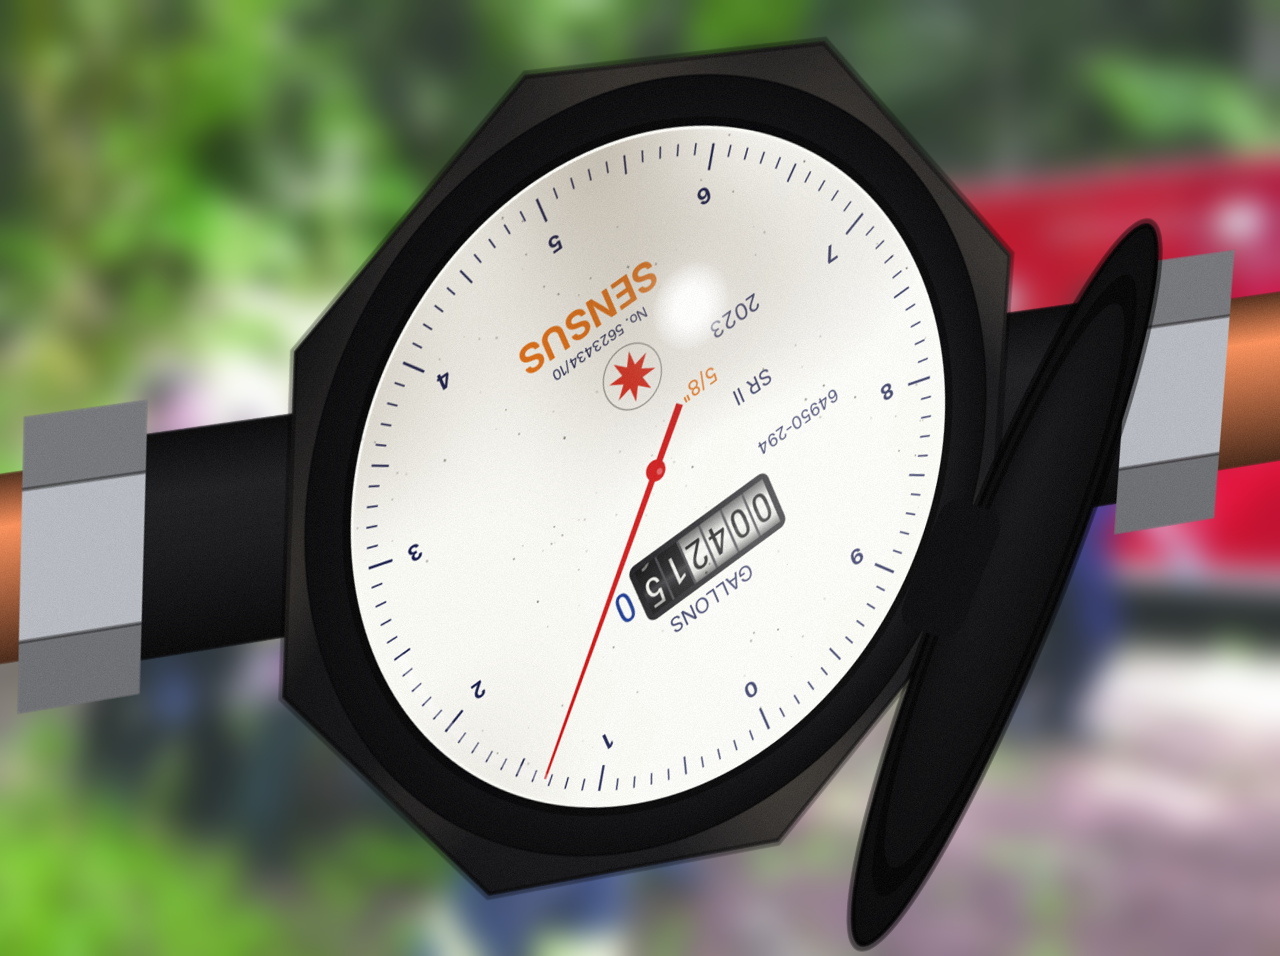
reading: 42151.3; gal
